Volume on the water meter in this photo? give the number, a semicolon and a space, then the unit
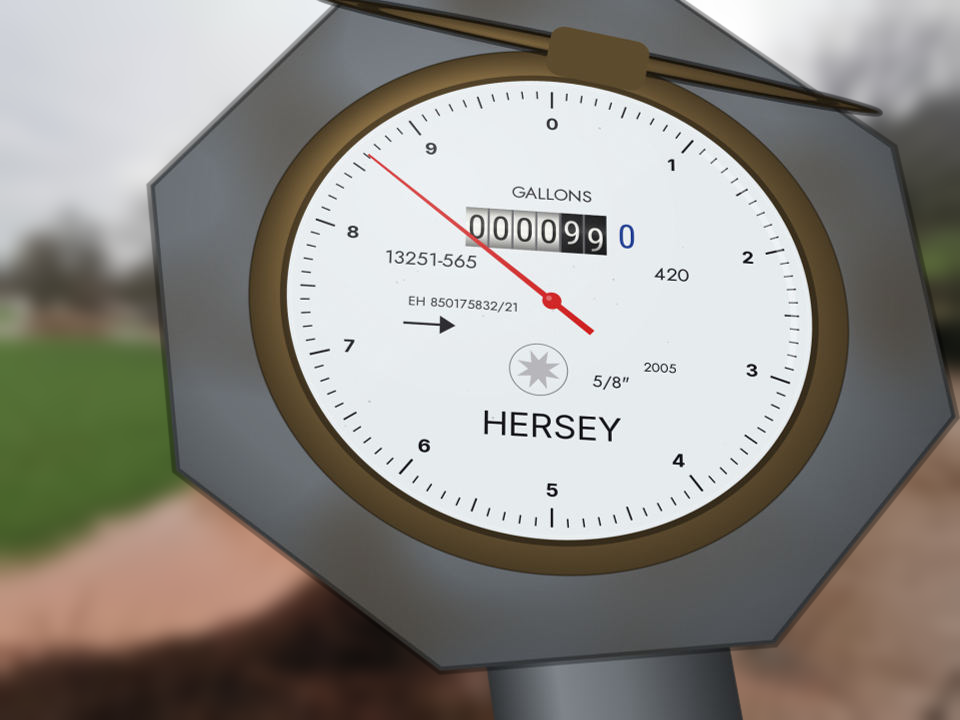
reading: 988.6; gal
